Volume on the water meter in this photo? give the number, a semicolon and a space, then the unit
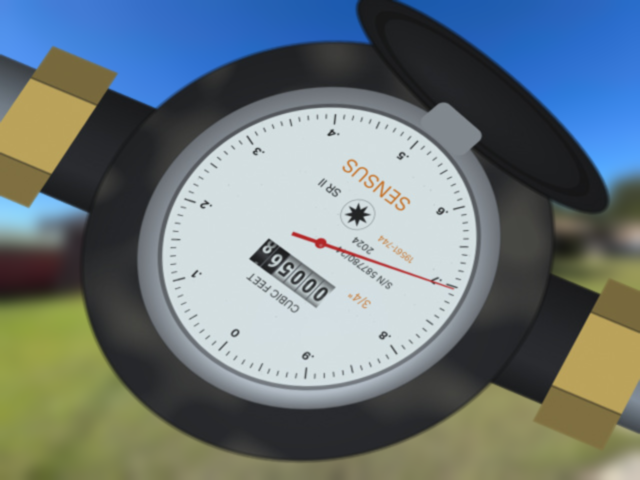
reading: 567.70; ft³
